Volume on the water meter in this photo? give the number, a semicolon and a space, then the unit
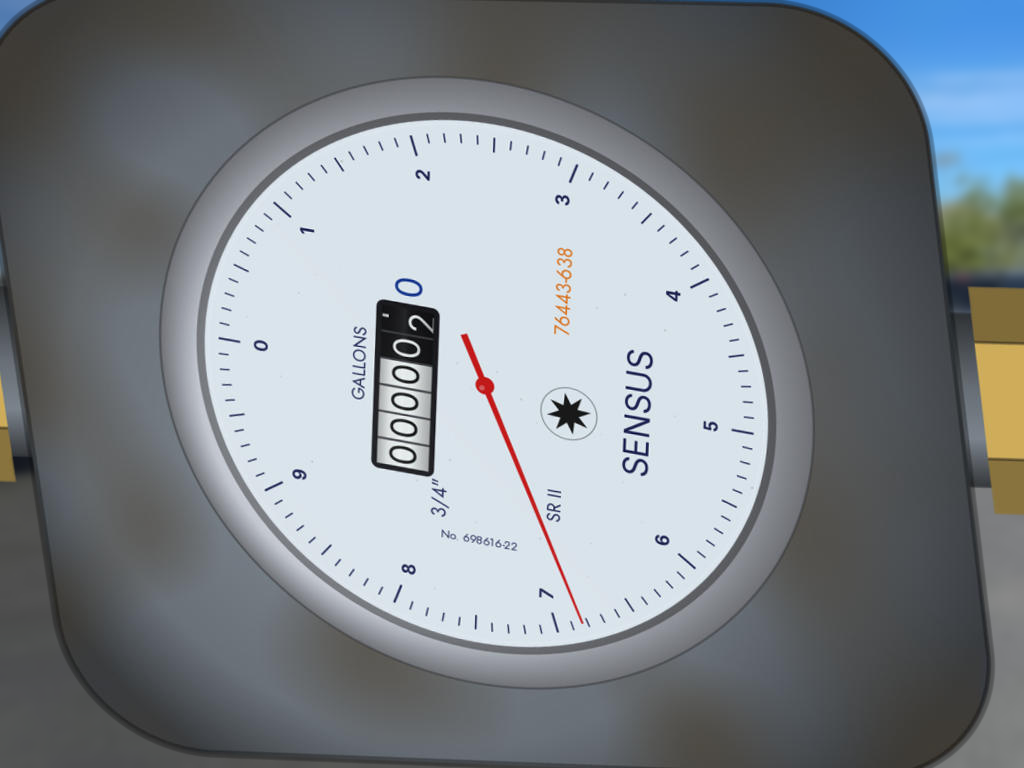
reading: 16.8; gal
